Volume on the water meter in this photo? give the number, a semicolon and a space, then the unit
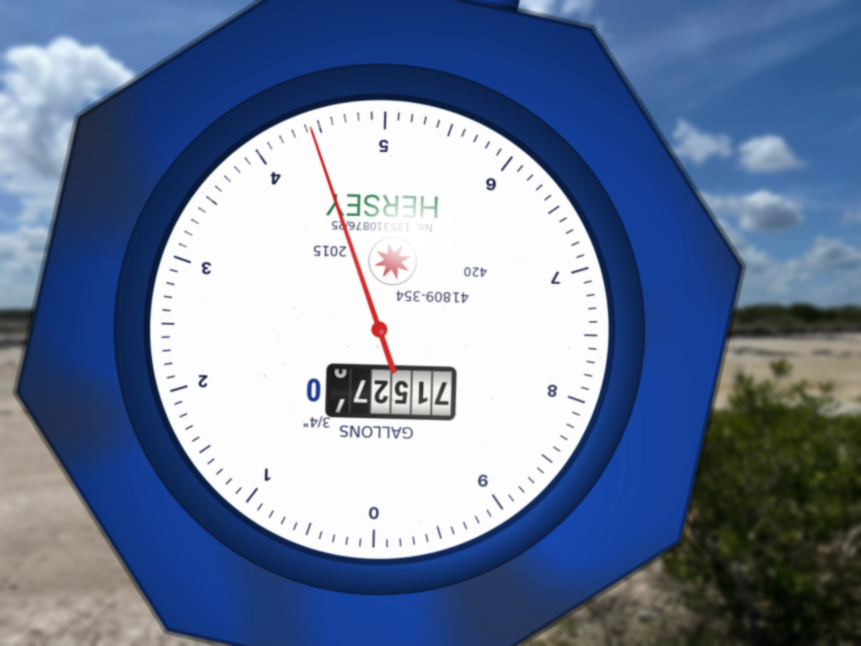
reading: 7152774.4; gal
